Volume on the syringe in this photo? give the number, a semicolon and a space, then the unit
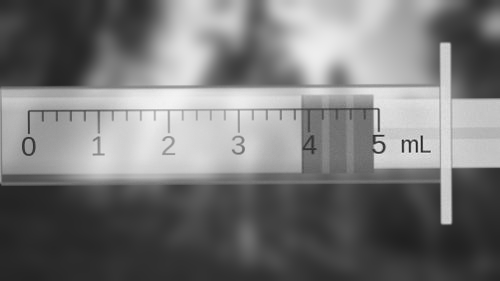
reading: 3.9; mL
